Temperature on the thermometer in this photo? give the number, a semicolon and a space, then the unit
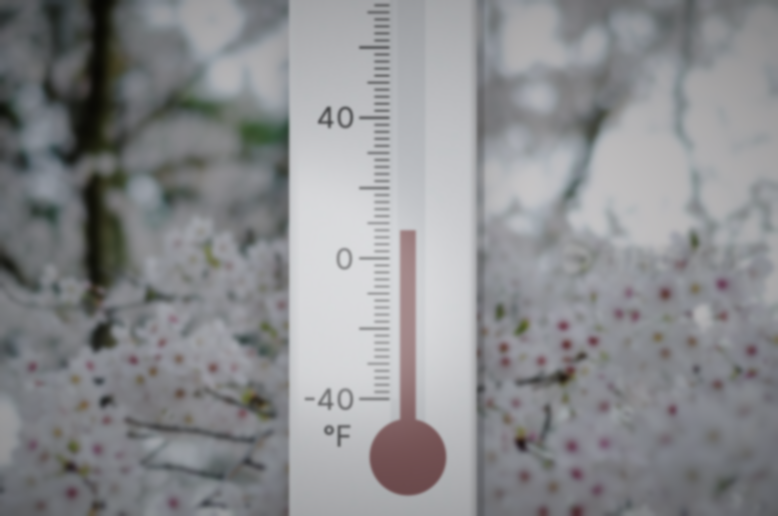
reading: 8; °F
